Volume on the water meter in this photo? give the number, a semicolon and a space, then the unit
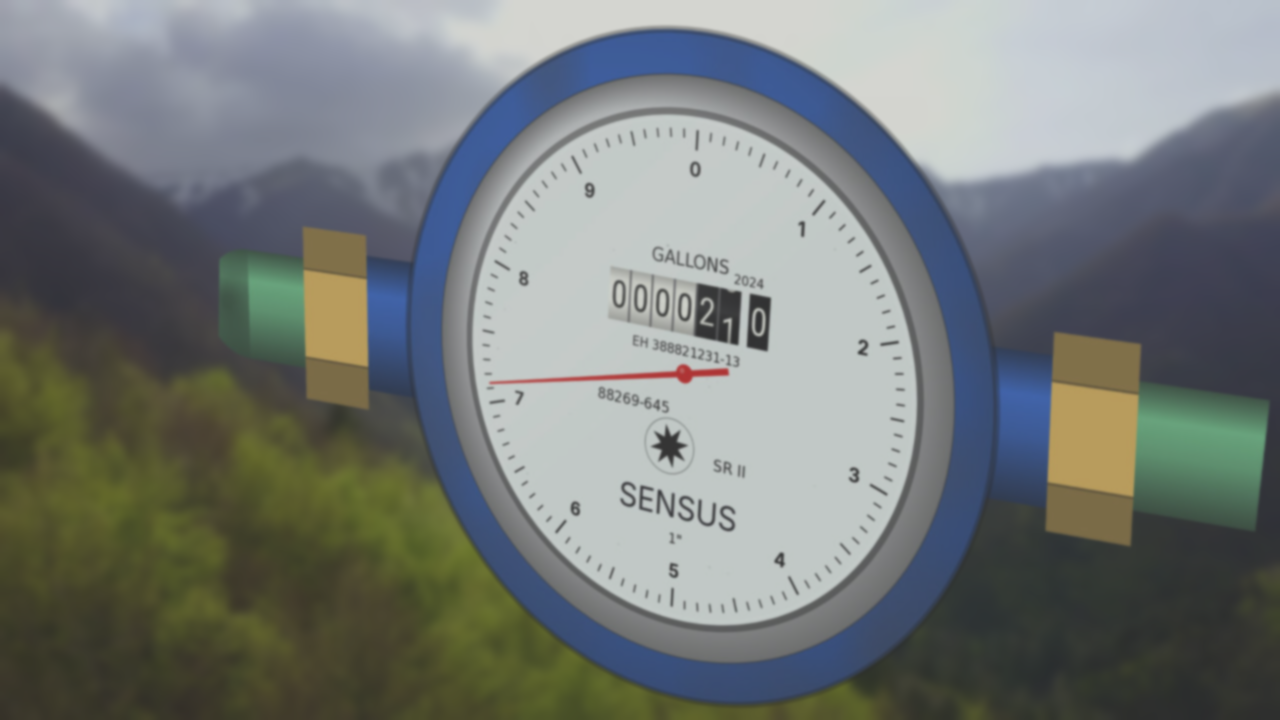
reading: 207.1; gal
